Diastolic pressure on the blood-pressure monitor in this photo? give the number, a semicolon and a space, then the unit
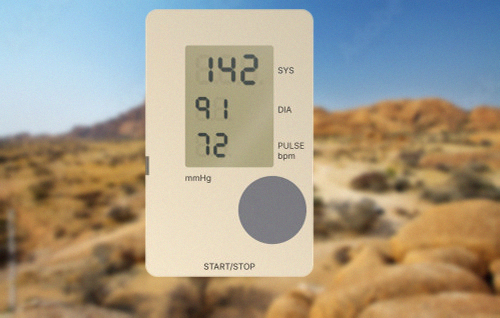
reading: 91; mmHg
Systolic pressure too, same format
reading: 142; mmHg
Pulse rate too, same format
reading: 72; bpm
